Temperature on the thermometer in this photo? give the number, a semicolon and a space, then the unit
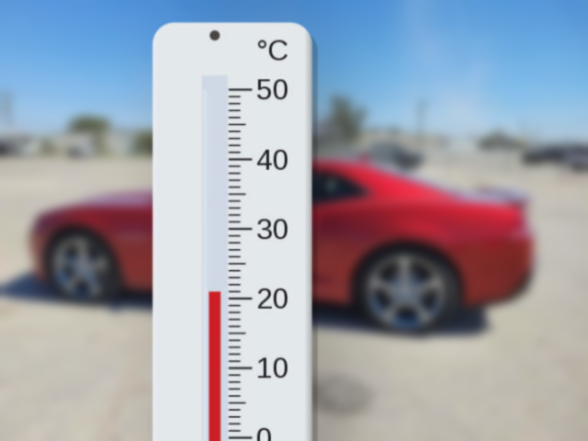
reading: 21; °C
